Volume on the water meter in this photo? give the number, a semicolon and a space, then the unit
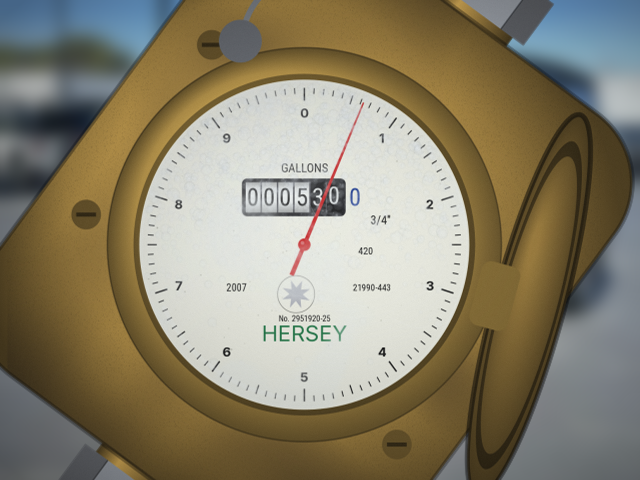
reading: 5300.6; gal
